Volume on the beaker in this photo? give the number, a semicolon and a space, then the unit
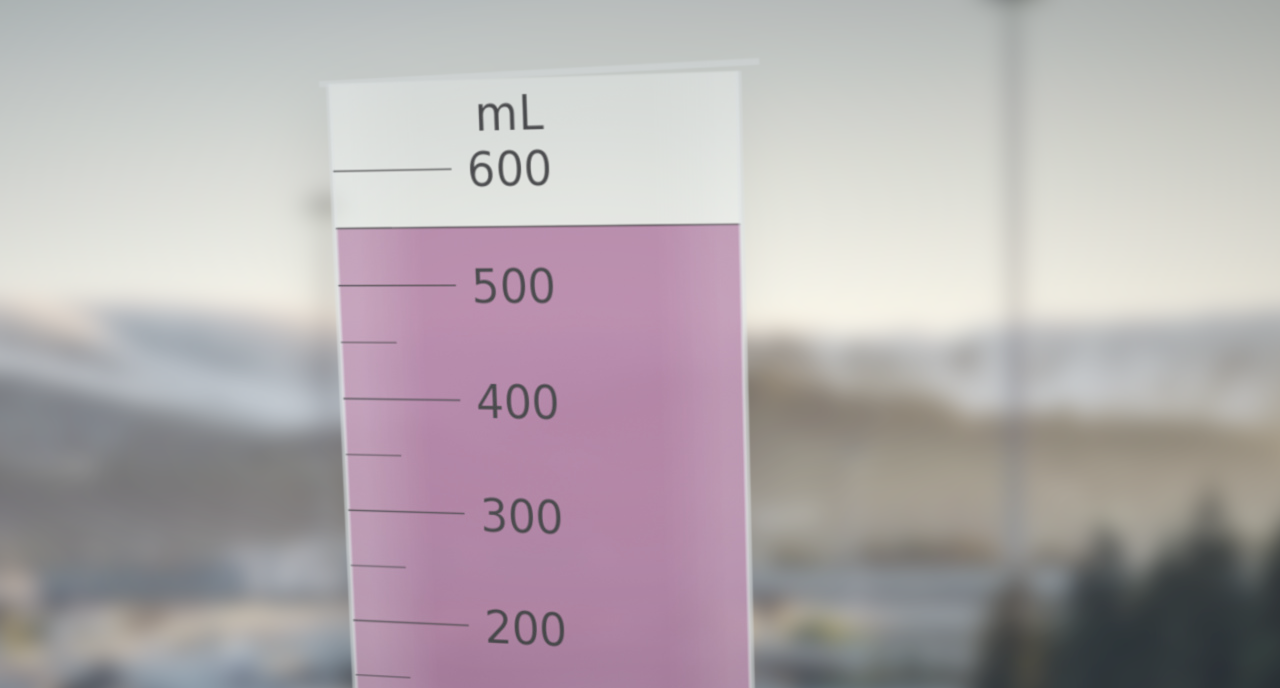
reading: 550; mL
